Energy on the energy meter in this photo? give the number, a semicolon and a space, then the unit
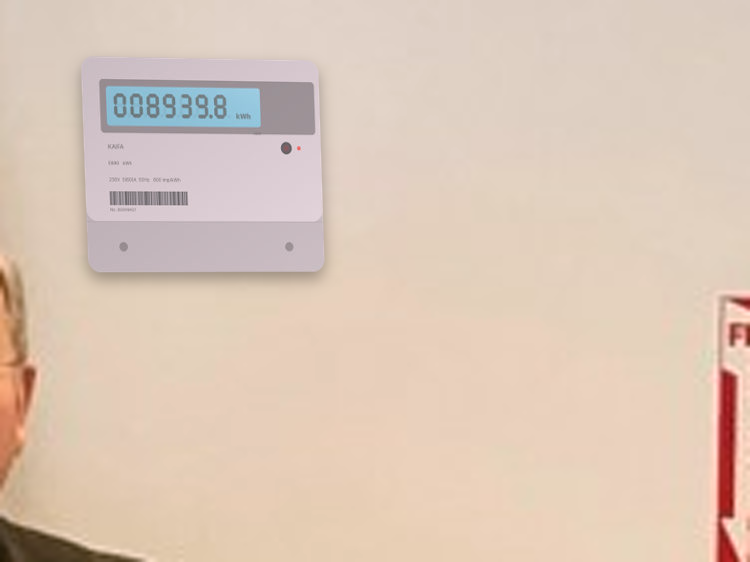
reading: 8939.8; kWh
